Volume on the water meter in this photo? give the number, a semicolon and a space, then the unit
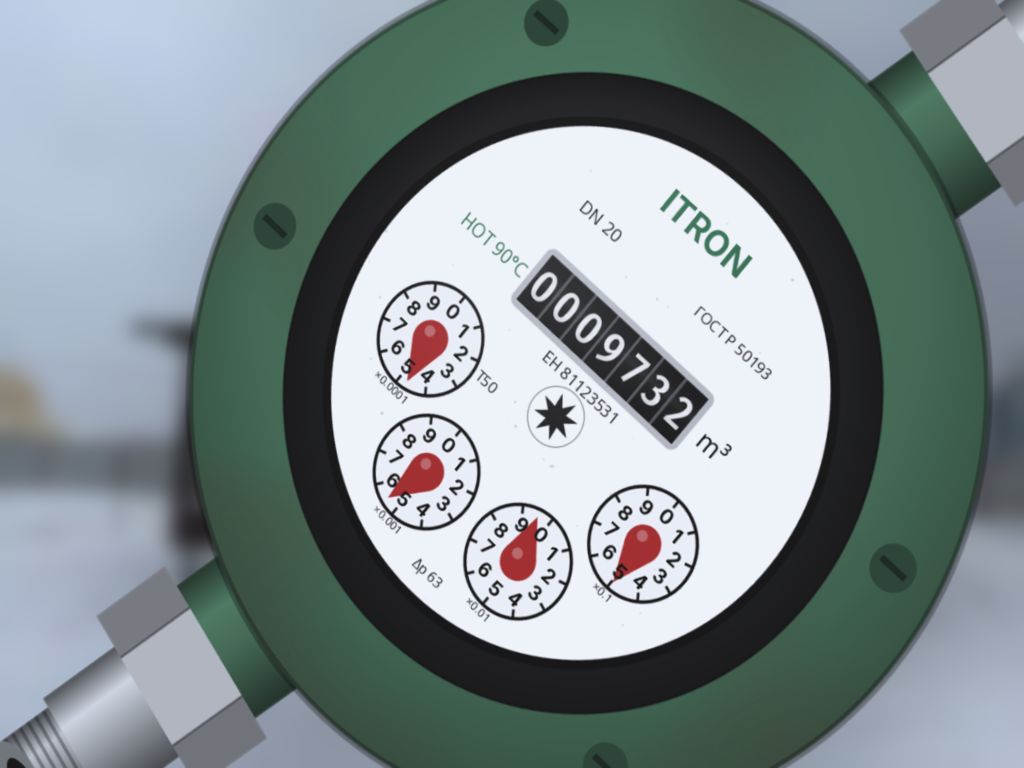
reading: 9732.4954; m³
